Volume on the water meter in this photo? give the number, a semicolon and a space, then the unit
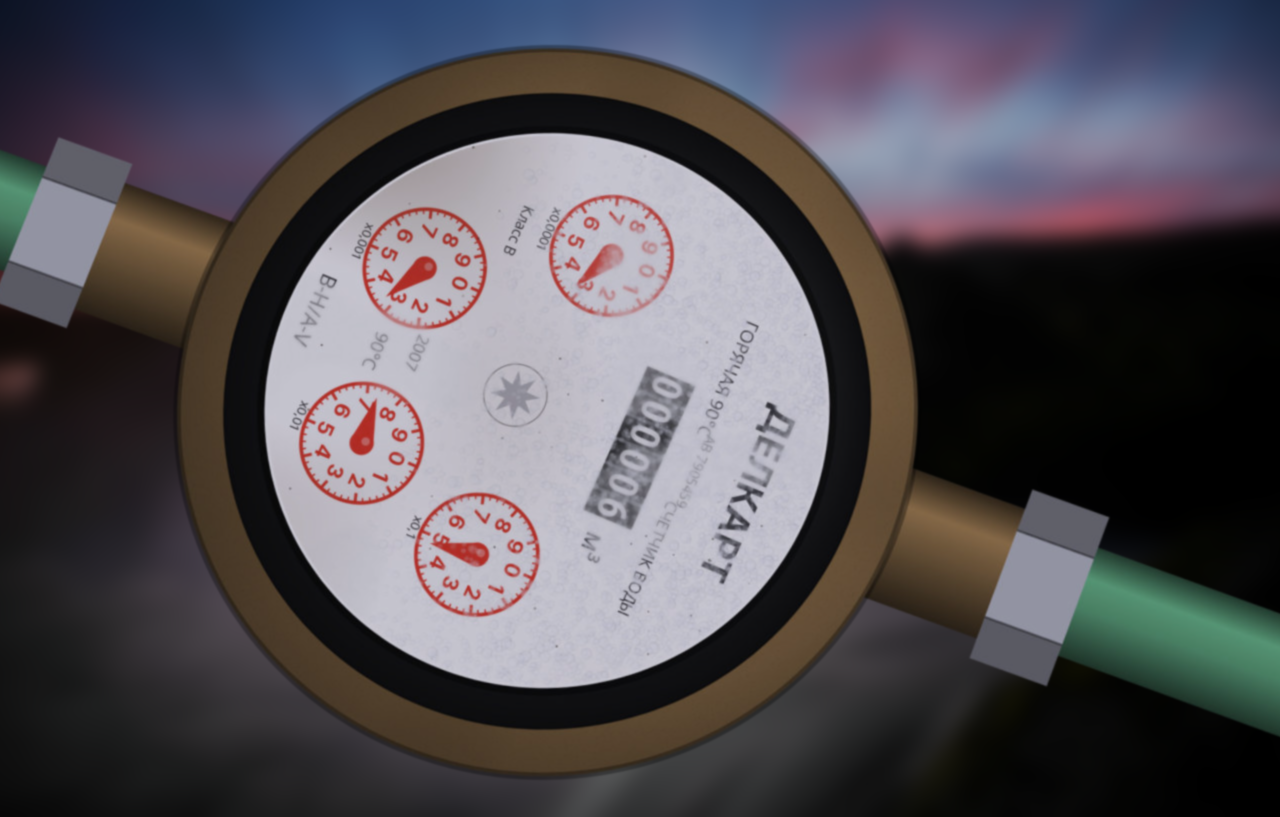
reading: 6.4733; m³
